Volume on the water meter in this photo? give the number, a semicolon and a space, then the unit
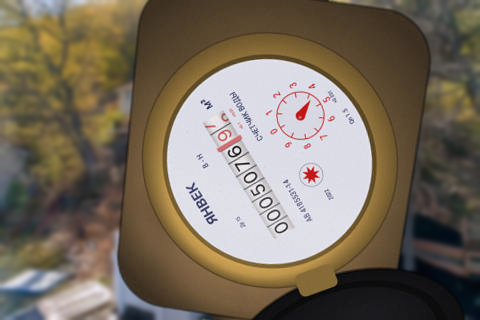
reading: 5076.974; m³
